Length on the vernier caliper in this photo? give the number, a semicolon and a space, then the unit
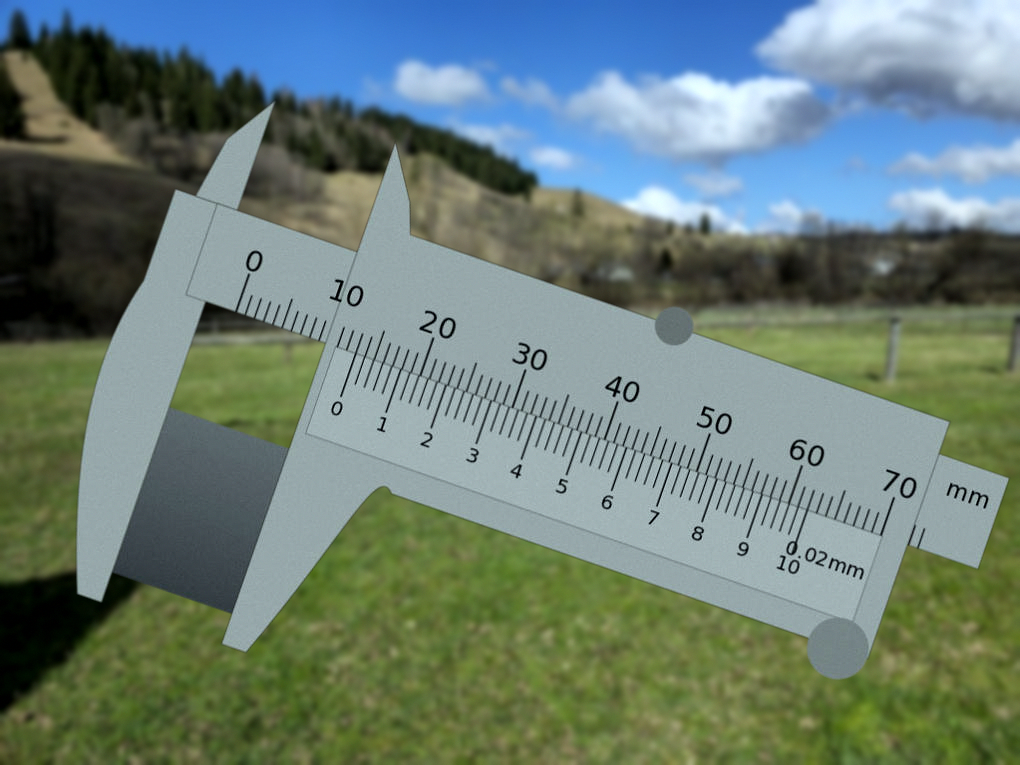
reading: 13.0; mm
